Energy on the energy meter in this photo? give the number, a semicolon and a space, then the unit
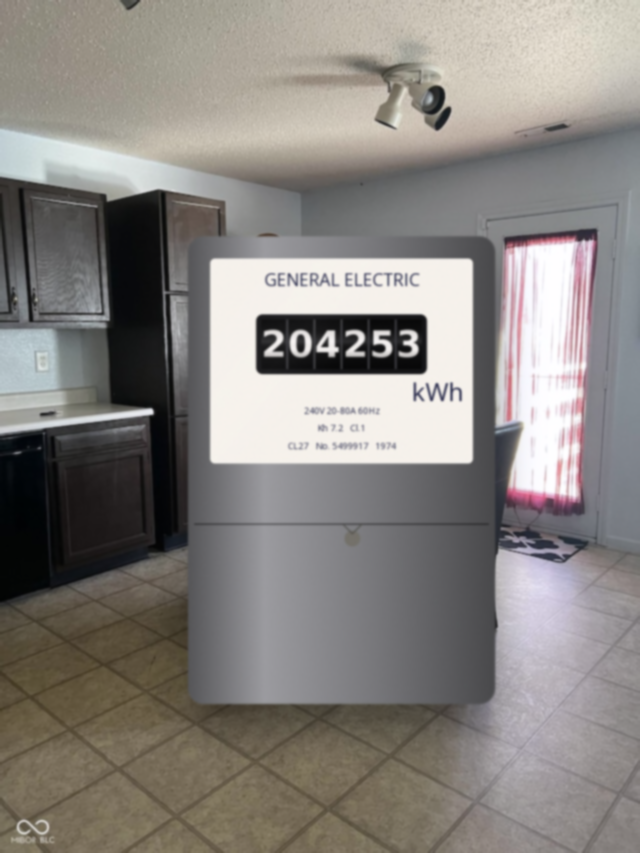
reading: 204253; kWh
